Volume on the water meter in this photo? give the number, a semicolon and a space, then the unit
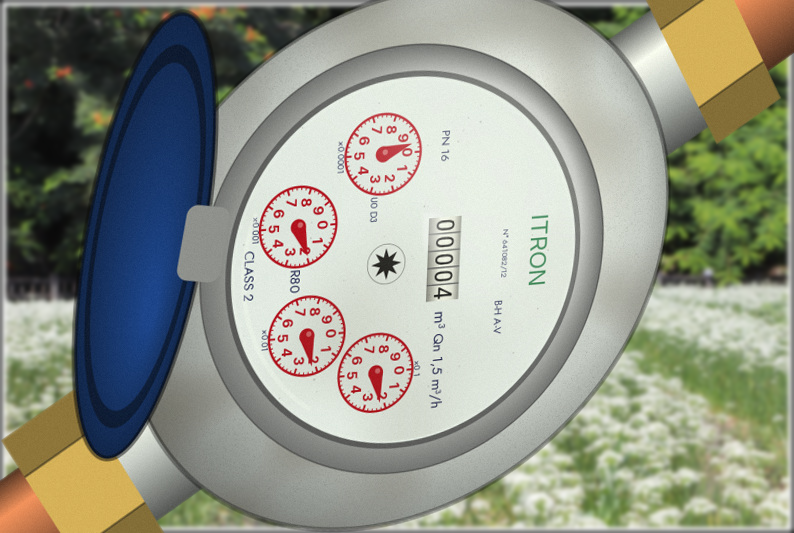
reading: 4.2219; m³
